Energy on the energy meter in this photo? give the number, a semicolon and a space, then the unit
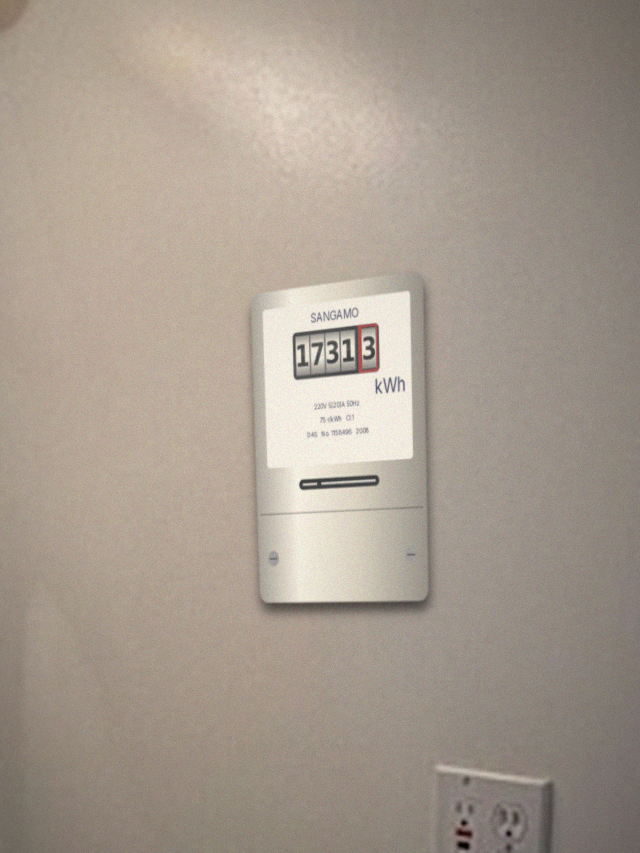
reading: 1731.3; kWh
